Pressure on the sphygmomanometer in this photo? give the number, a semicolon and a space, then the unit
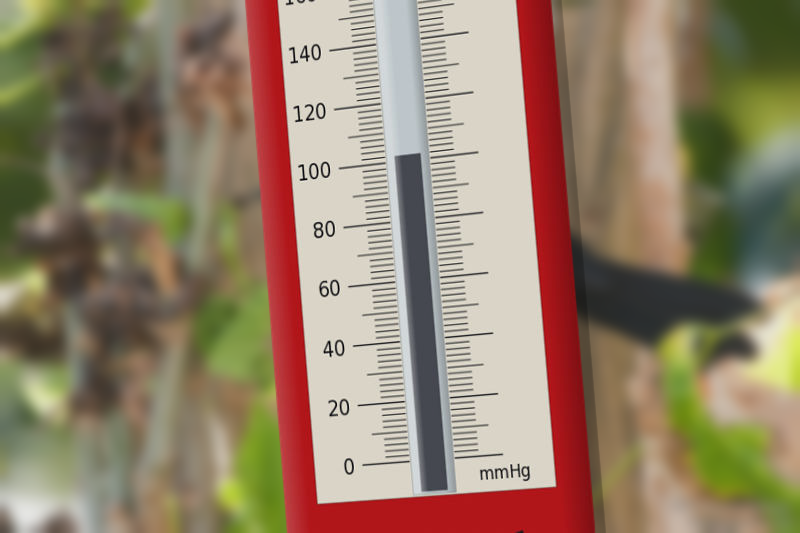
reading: 102; mmHg
